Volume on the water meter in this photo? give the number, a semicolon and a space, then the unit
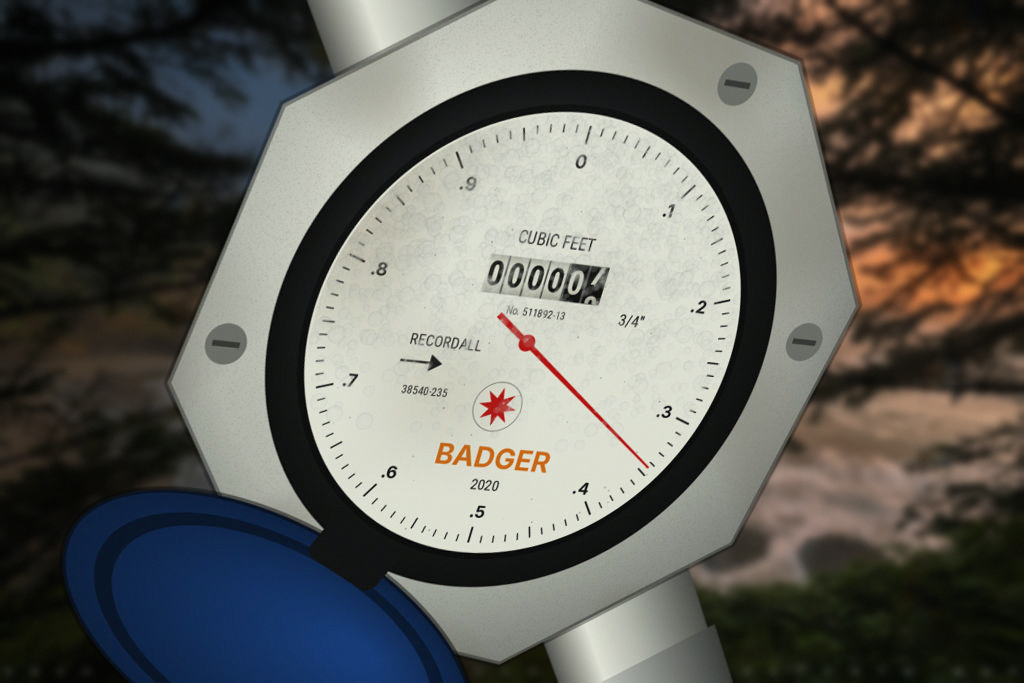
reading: 7.34; ft³
